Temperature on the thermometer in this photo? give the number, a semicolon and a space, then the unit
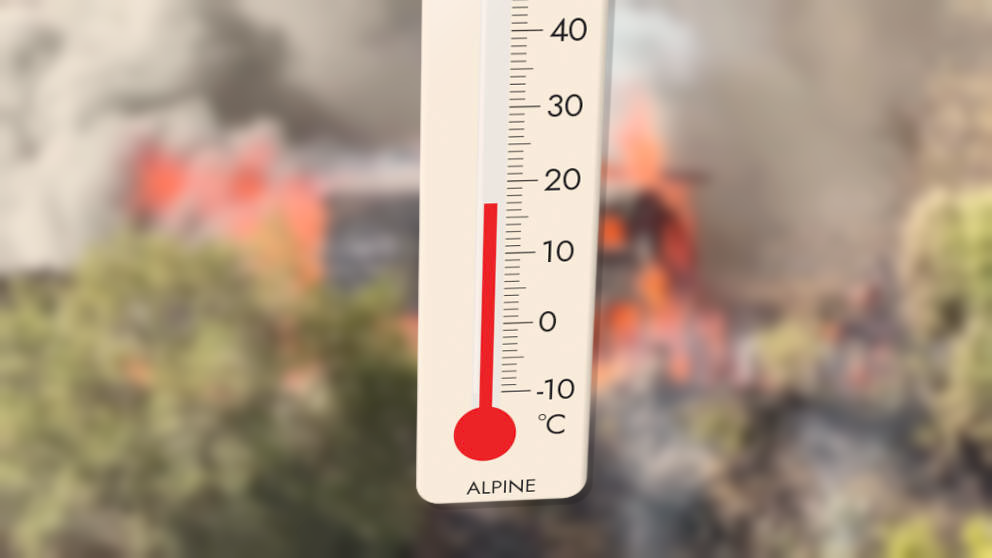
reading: 17; °C
